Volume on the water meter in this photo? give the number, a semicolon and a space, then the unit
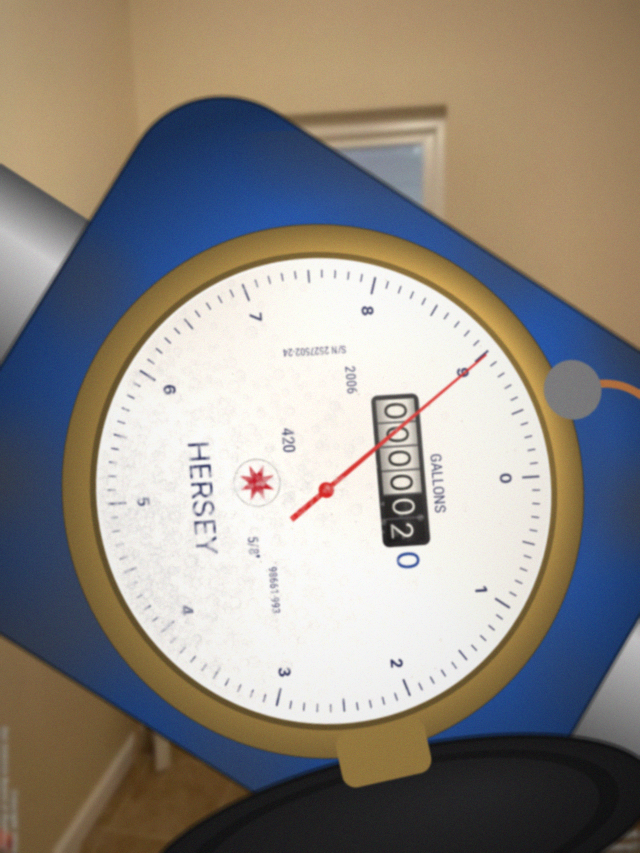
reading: 19.0; gal
